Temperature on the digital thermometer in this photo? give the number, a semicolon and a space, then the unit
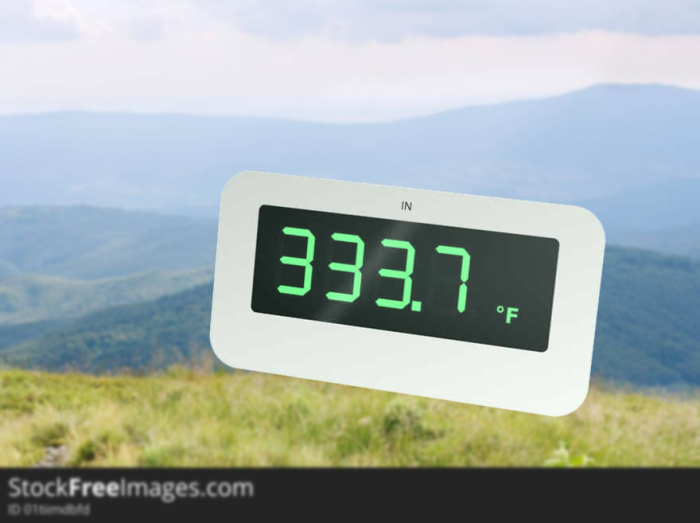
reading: 333.7; °F
